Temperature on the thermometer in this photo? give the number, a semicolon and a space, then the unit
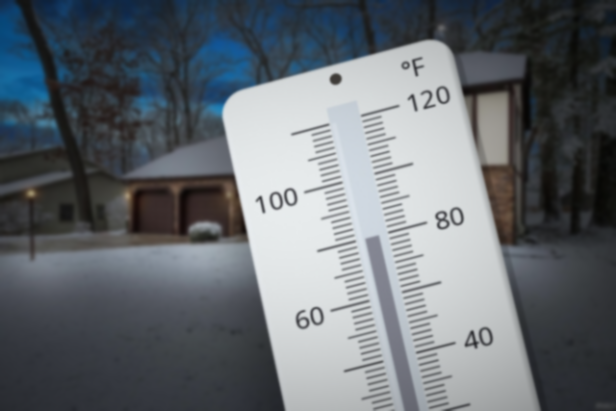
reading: 80; °F
